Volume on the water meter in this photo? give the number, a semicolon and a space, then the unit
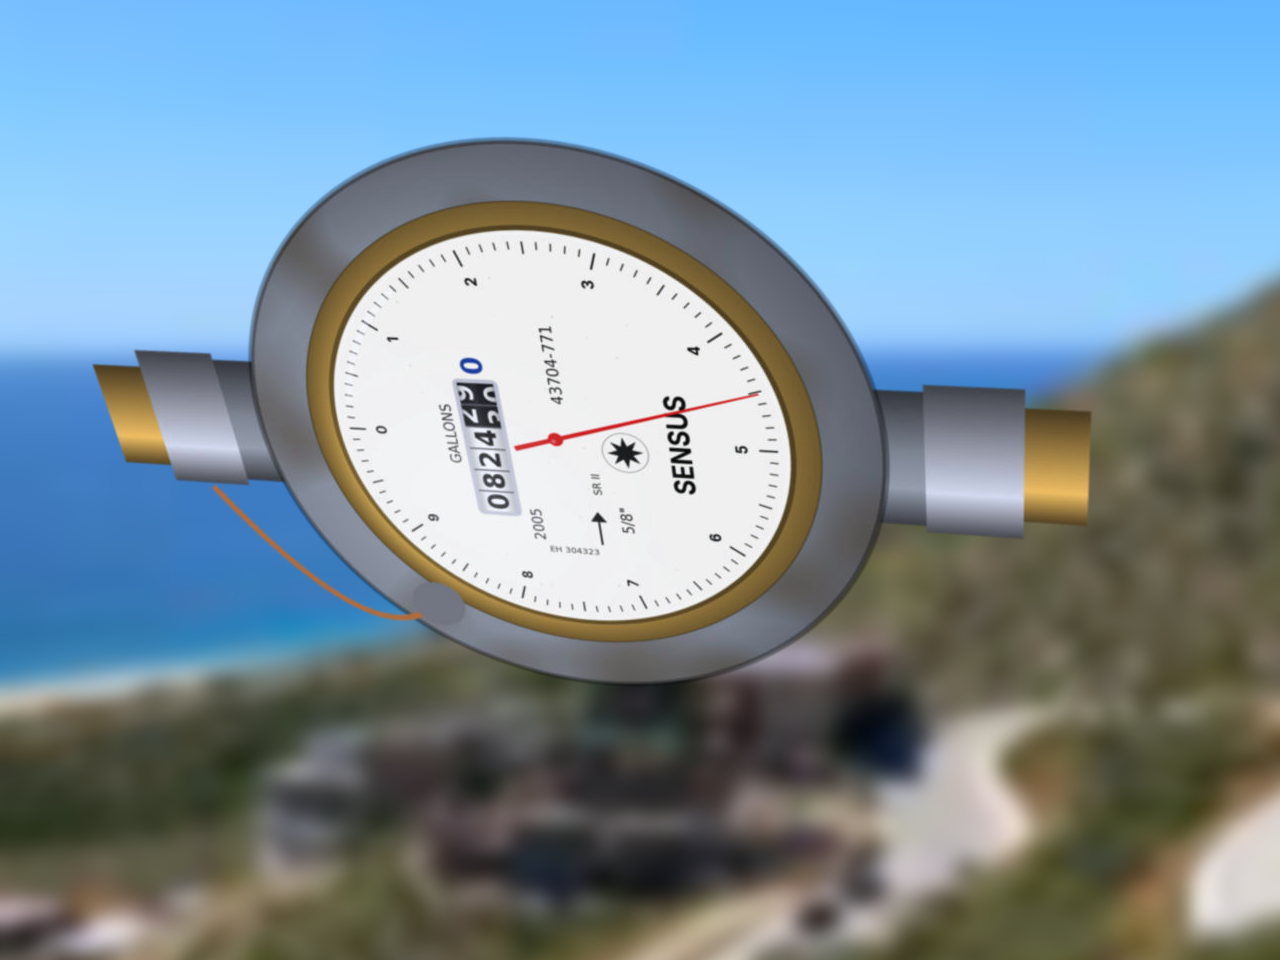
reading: 824294.5; gal
